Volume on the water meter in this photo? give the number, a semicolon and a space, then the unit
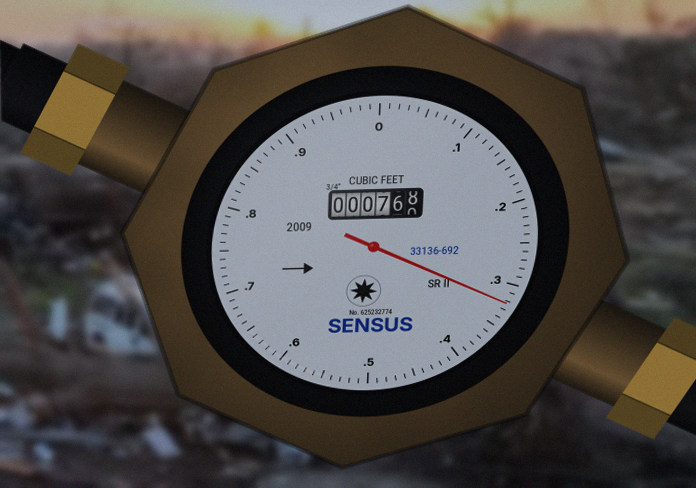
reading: 768.32; ft³
